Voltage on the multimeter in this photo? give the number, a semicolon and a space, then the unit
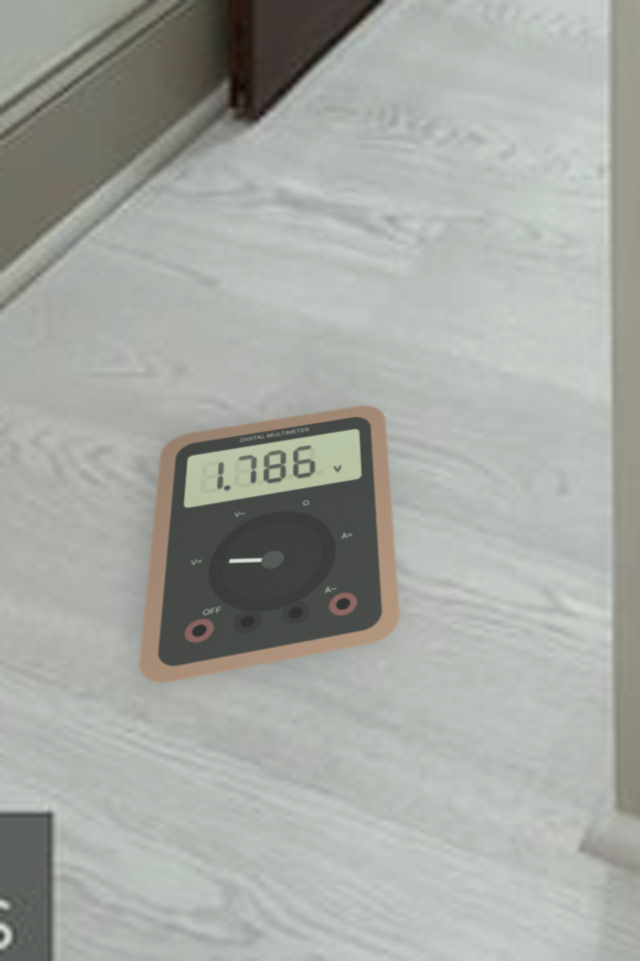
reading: 1.786; V
